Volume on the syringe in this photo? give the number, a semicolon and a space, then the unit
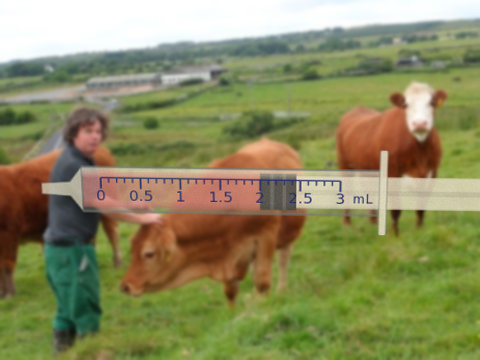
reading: 2; mL
